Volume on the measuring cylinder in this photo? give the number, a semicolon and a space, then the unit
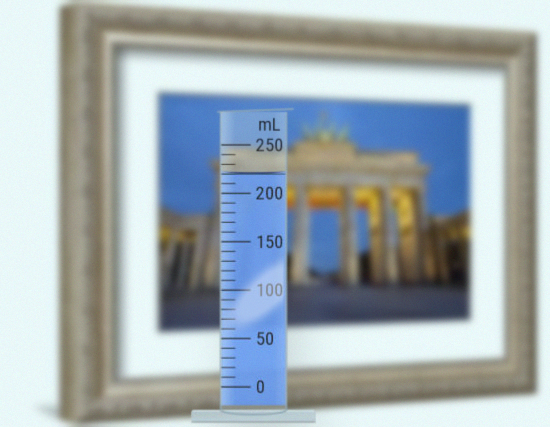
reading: 220; mL
